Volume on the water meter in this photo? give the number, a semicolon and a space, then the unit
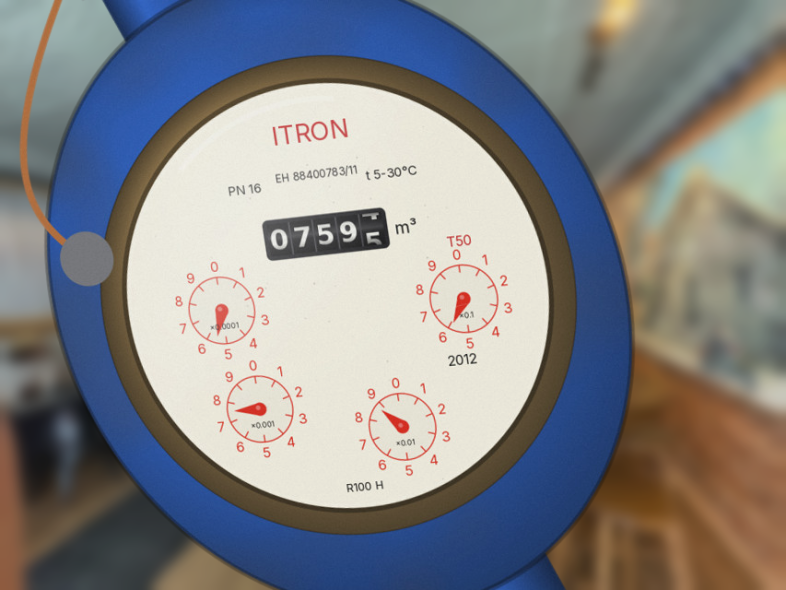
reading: 7594.5875; m³
